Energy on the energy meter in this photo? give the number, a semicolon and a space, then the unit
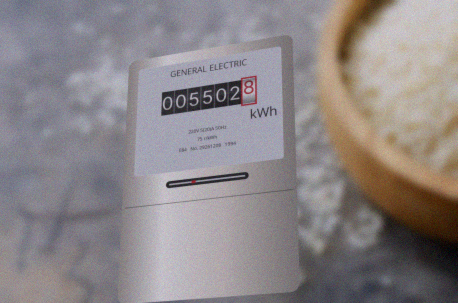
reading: 5502.8; kWh
